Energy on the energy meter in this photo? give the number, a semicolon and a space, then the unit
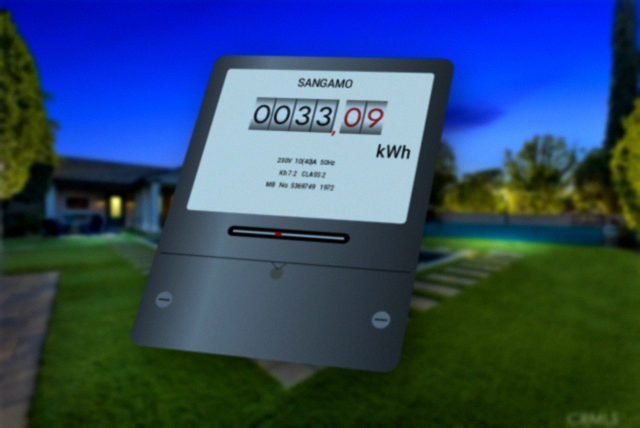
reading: 33.09; kWh
